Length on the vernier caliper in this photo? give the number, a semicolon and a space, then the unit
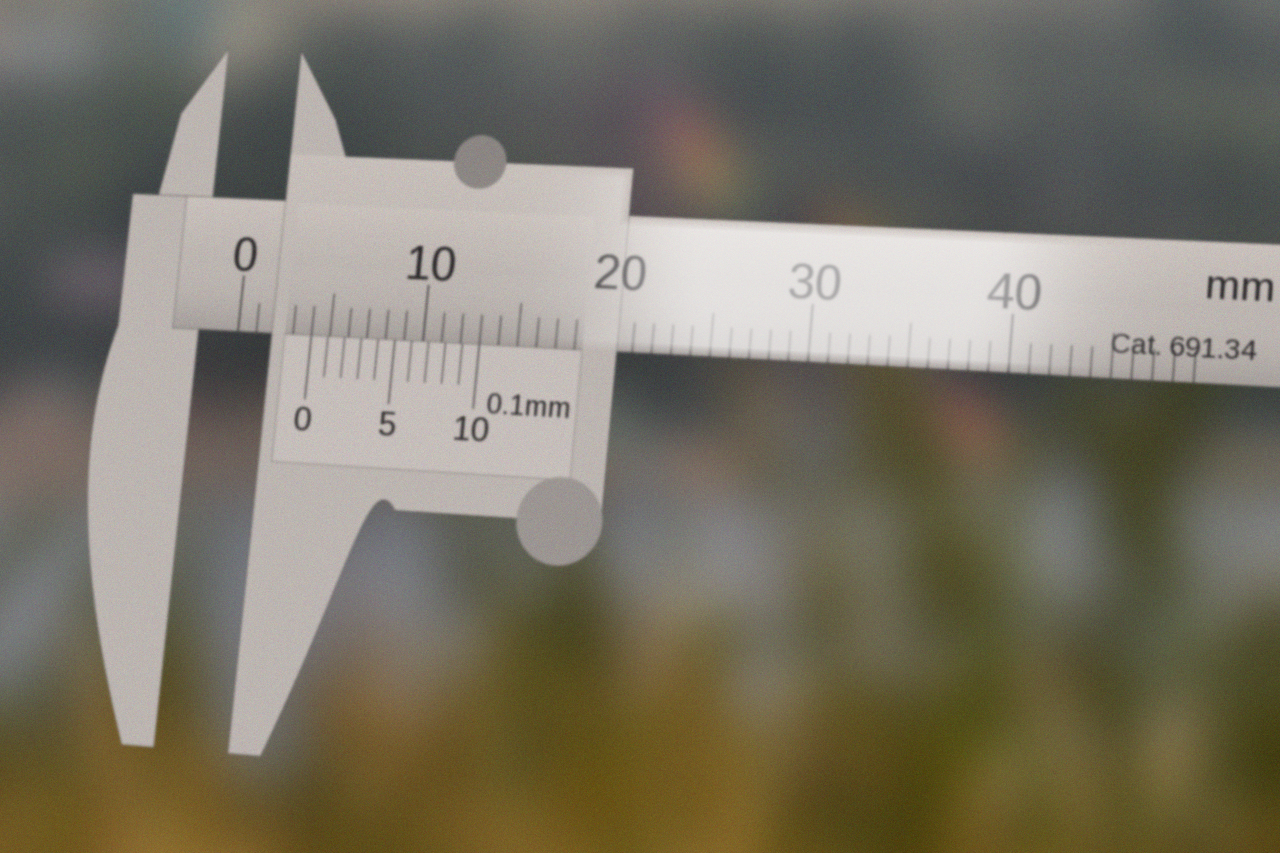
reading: 4.0; mm
